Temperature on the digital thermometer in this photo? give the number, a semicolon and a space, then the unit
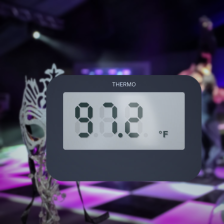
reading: 97.2; °F
